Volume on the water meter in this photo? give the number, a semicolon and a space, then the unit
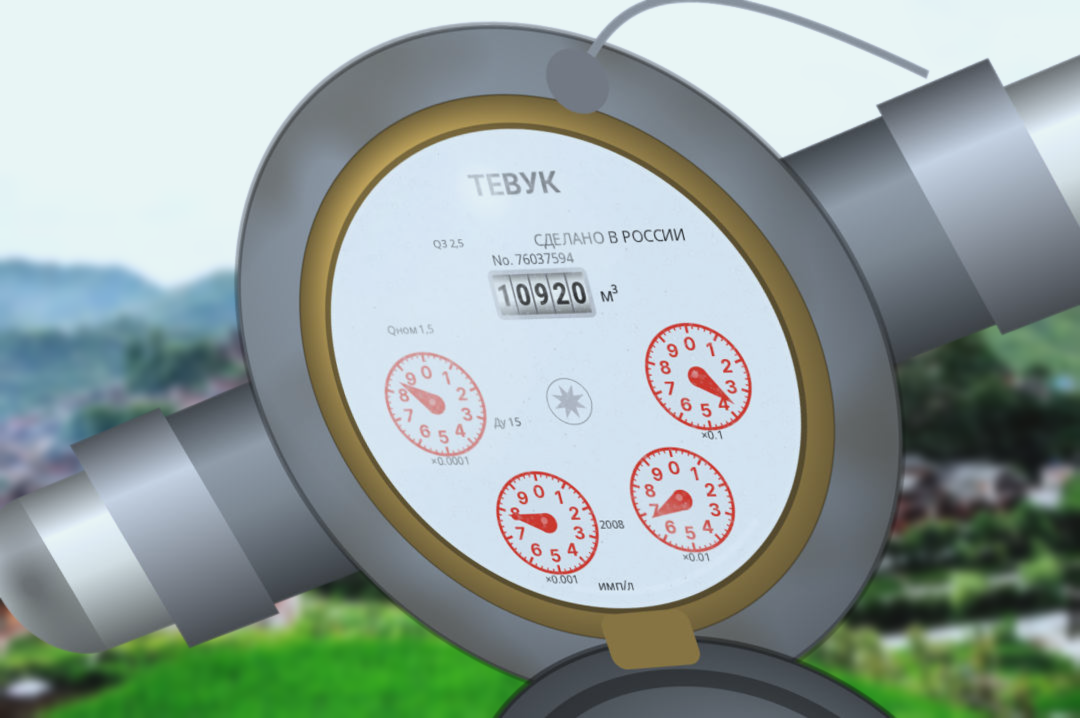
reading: 10920.3678; m³
